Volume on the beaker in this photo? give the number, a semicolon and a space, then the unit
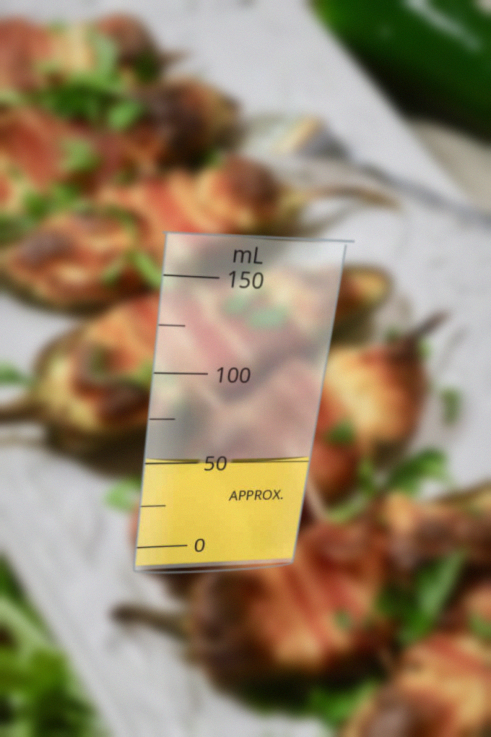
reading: 50; mL
